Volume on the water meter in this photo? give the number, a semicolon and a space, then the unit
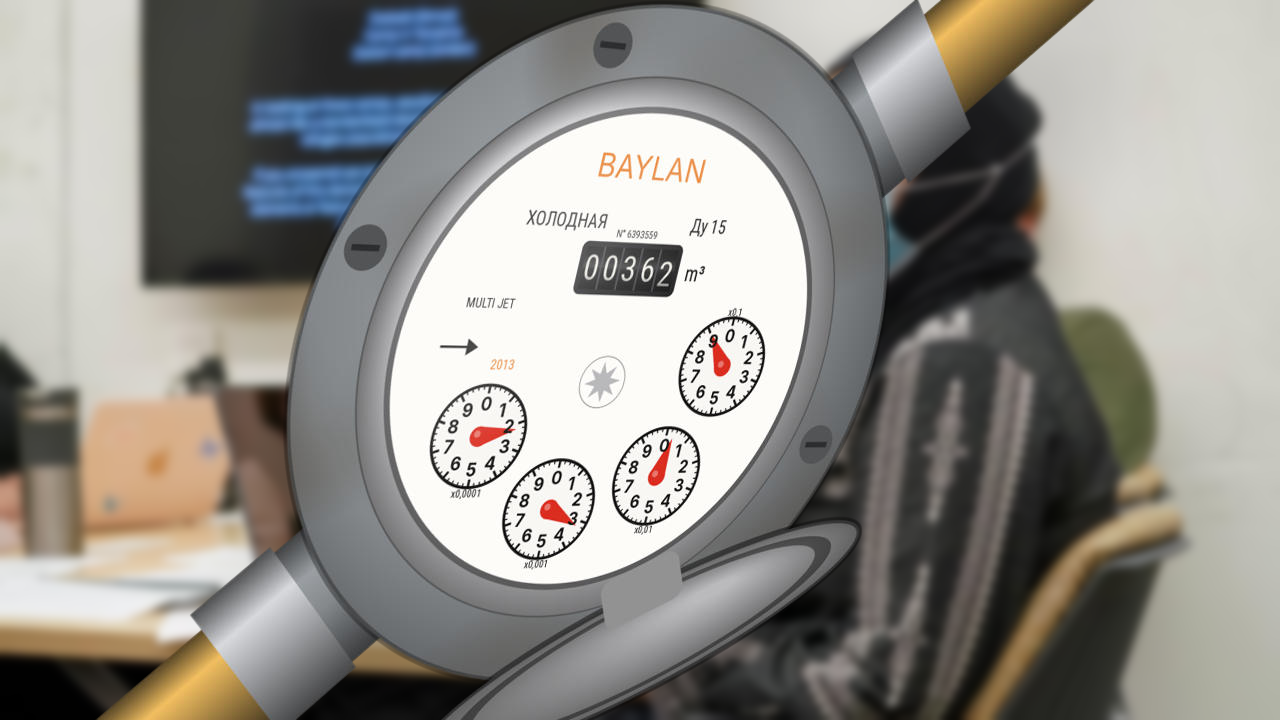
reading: 361.9032; m³
